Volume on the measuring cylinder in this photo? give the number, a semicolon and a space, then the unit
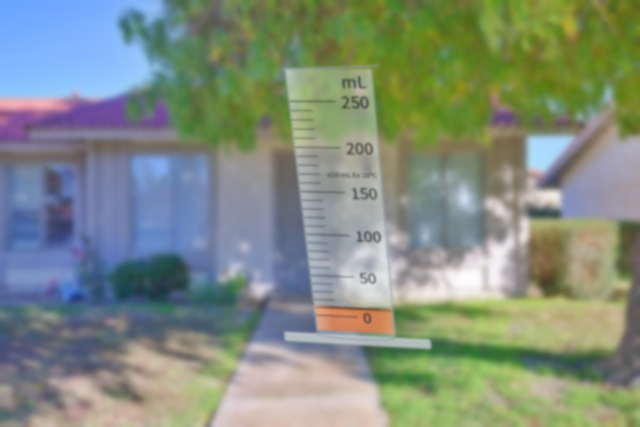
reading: 10; mL
